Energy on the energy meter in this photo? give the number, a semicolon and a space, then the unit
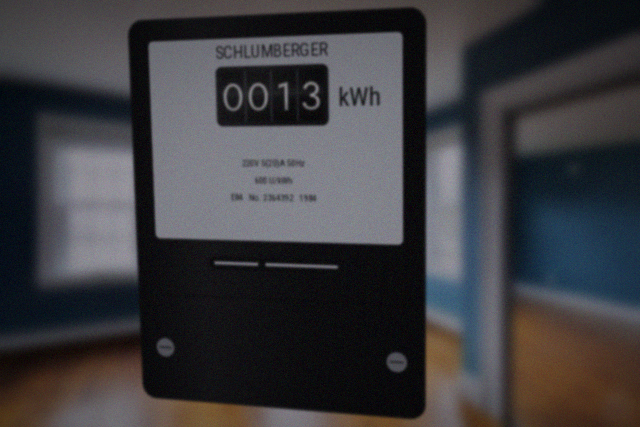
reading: 13; kWh
